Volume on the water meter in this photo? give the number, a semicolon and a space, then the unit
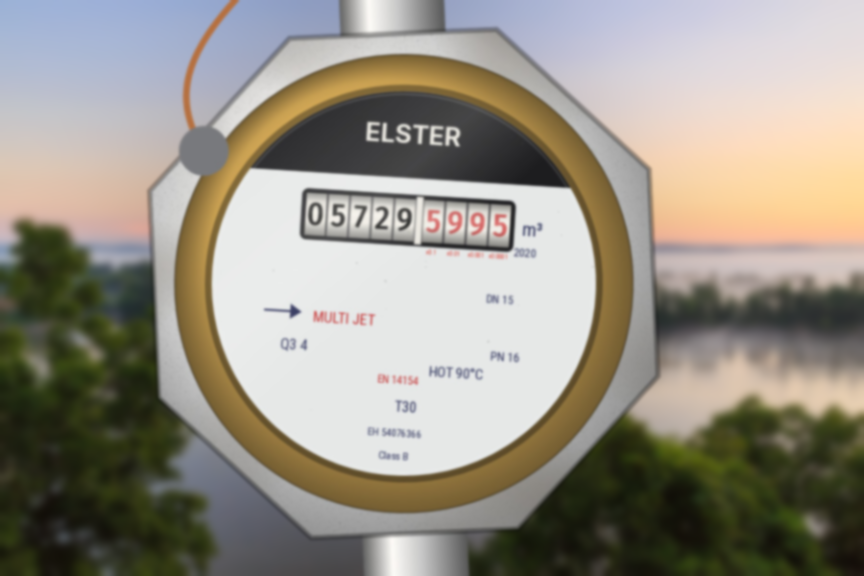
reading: 5729.5995; m³
